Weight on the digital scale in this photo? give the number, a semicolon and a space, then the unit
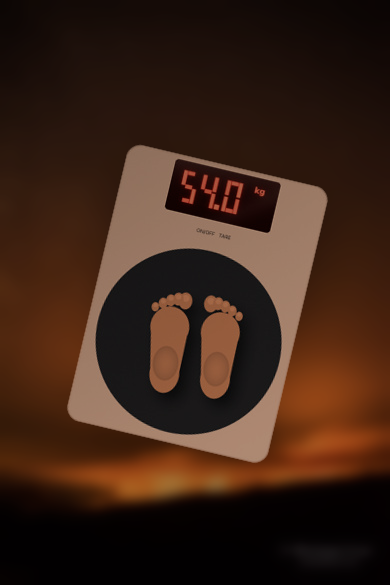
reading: 54.0; kg
